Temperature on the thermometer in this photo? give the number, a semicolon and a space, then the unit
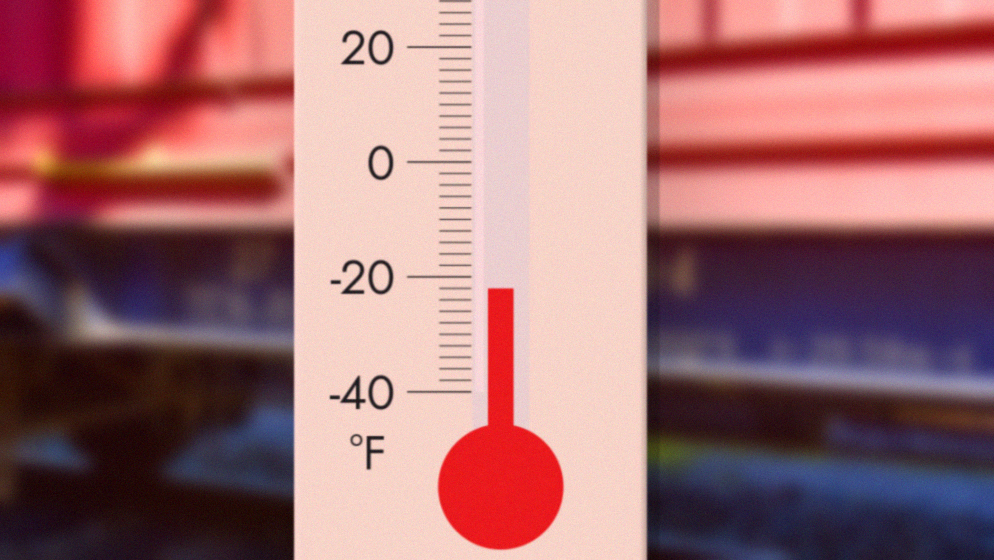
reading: -22; °F
